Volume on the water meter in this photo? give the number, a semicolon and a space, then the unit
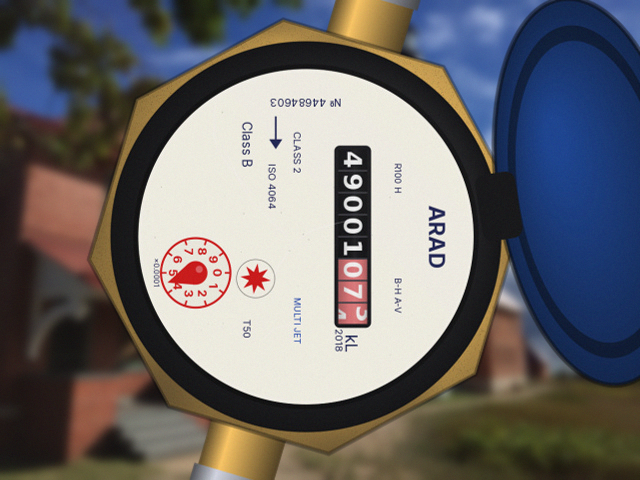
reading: 49001.0734; kL
